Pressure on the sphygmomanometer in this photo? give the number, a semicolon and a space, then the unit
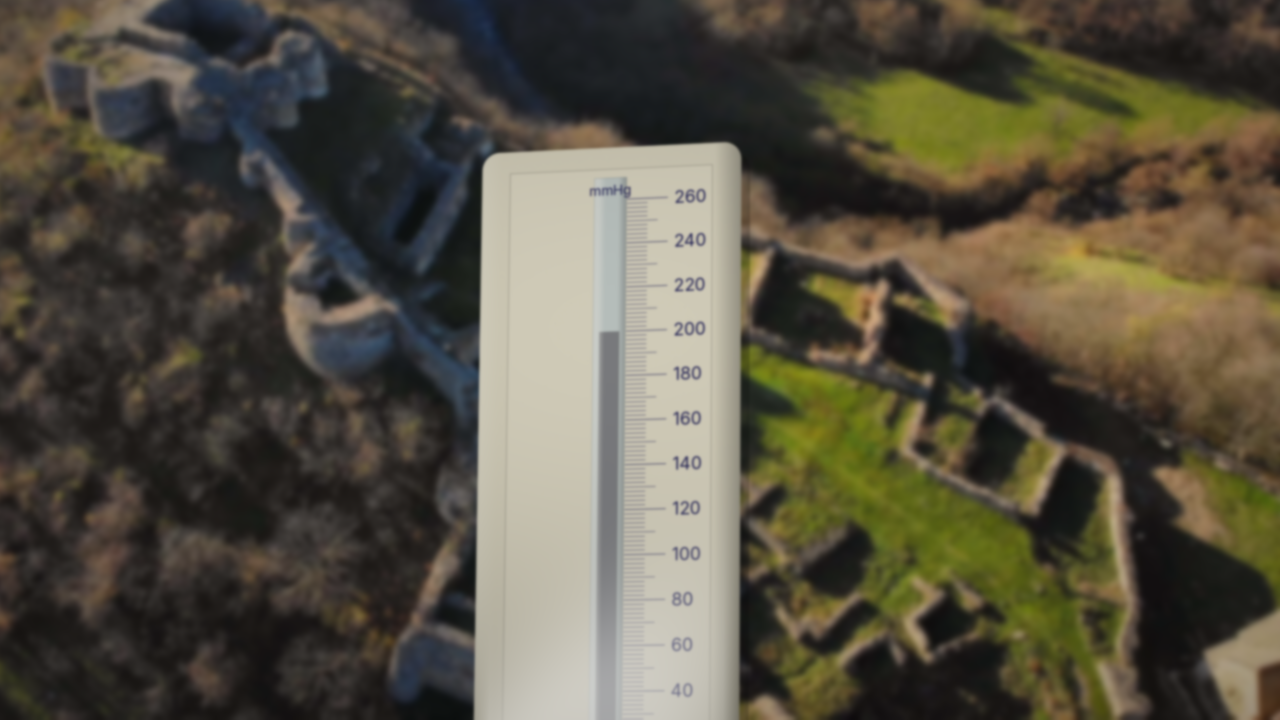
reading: 200; mmHg
